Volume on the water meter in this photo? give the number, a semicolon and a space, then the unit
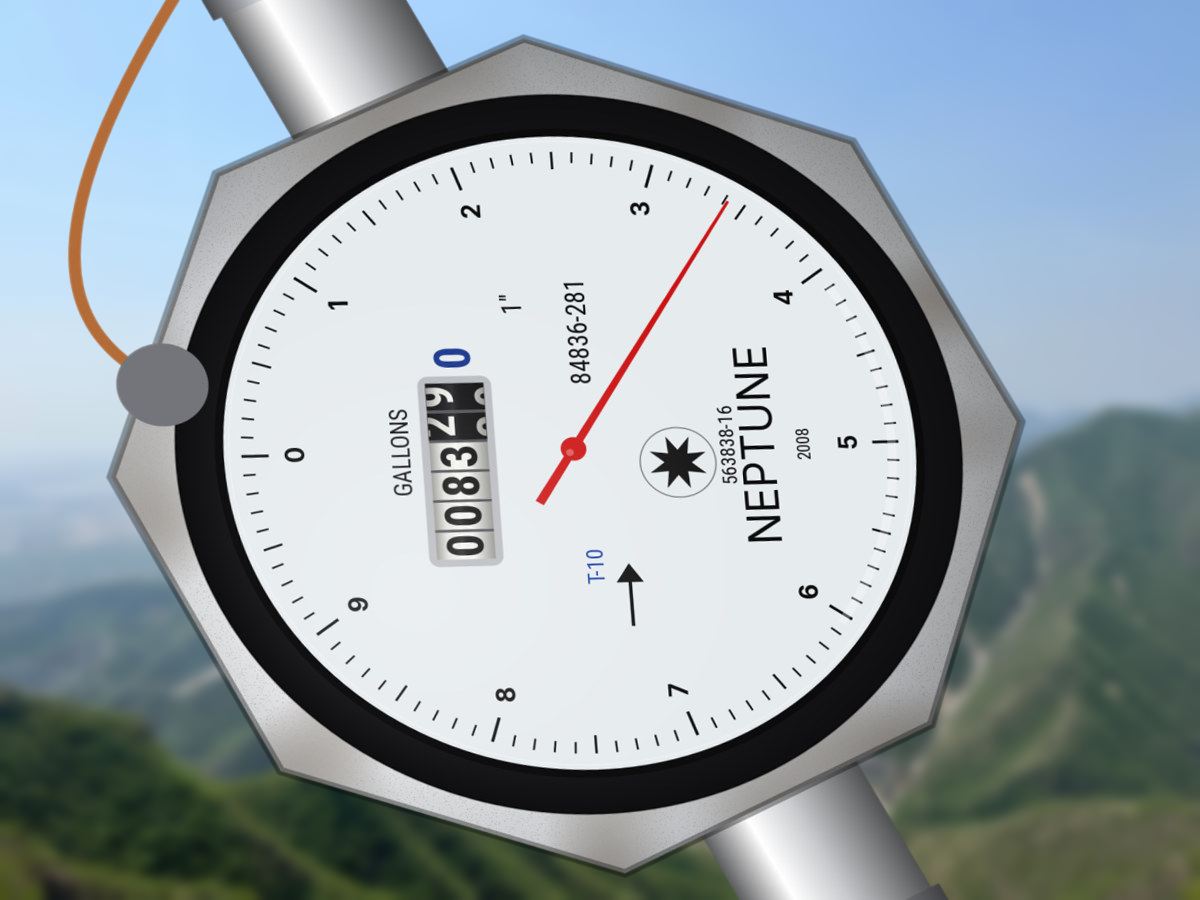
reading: 83293.4; gal
